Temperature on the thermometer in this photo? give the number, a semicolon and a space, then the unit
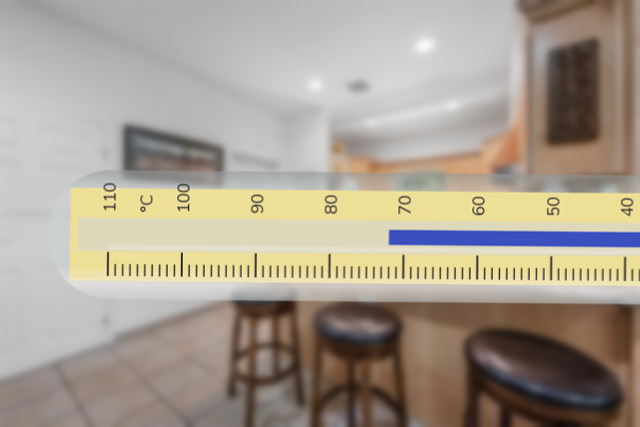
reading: 72; °C
